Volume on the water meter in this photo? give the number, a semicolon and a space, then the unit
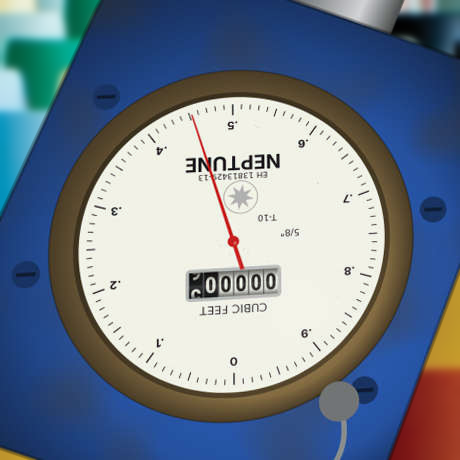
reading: 5.45; ft³
